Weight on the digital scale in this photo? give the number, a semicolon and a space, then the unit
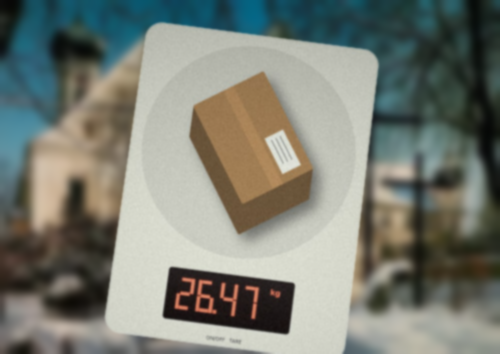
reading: 26.47; kg
